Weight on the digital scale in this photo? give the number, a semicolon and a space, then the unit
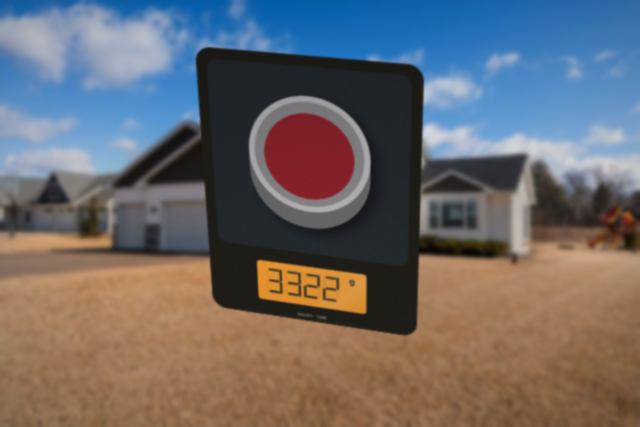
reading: 3322; g
